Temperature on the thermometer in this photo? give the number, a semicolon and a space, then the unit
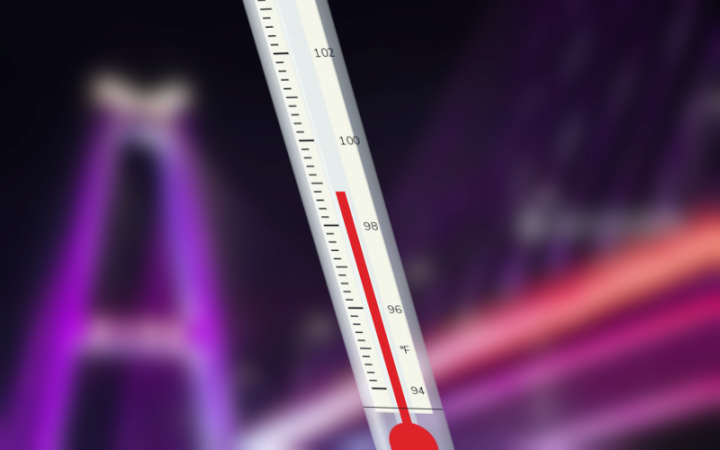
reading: 98.8; °F
